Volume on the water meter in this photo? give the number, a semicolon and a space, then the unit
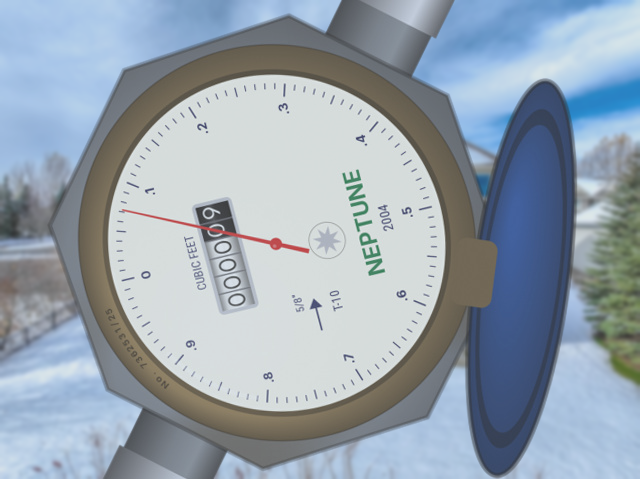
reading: 9.07; ft³
